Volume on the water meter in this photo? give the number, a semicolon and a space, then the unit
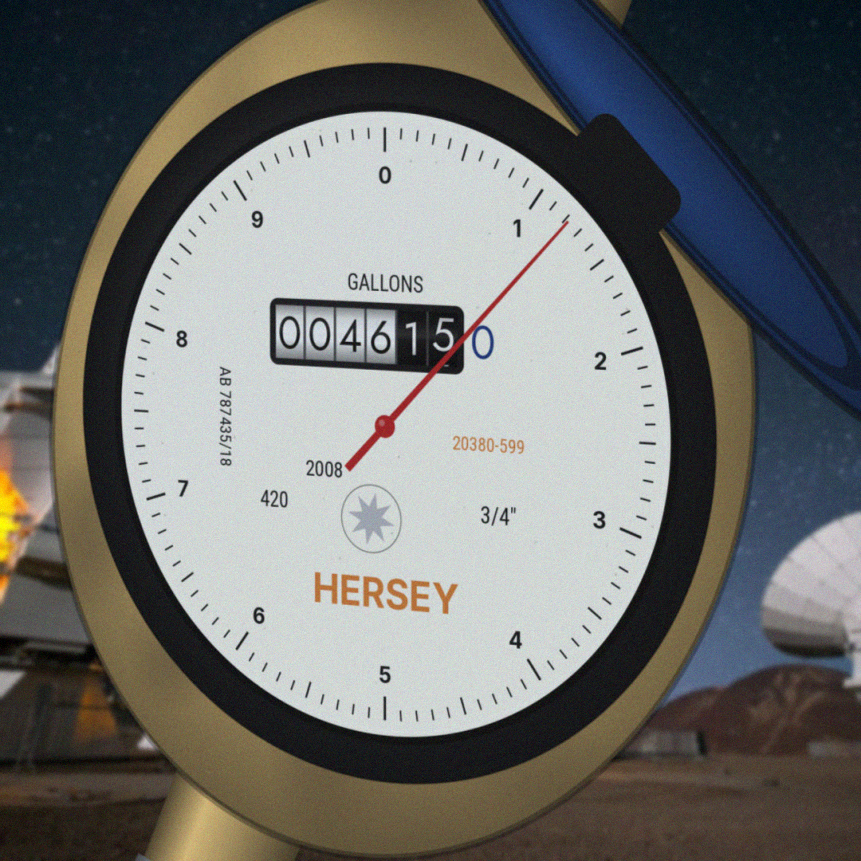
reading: 46151.2; gal
